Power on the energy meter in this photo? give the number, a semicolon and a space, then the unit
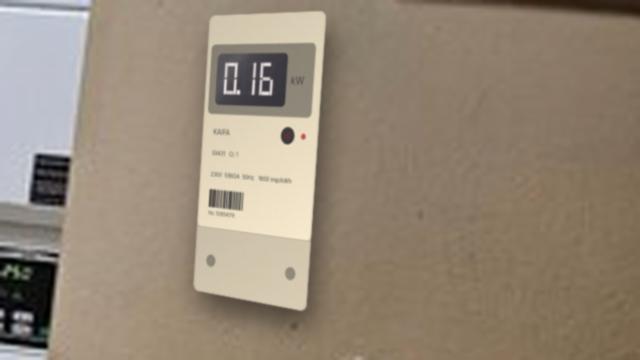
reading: 0.16; kW
